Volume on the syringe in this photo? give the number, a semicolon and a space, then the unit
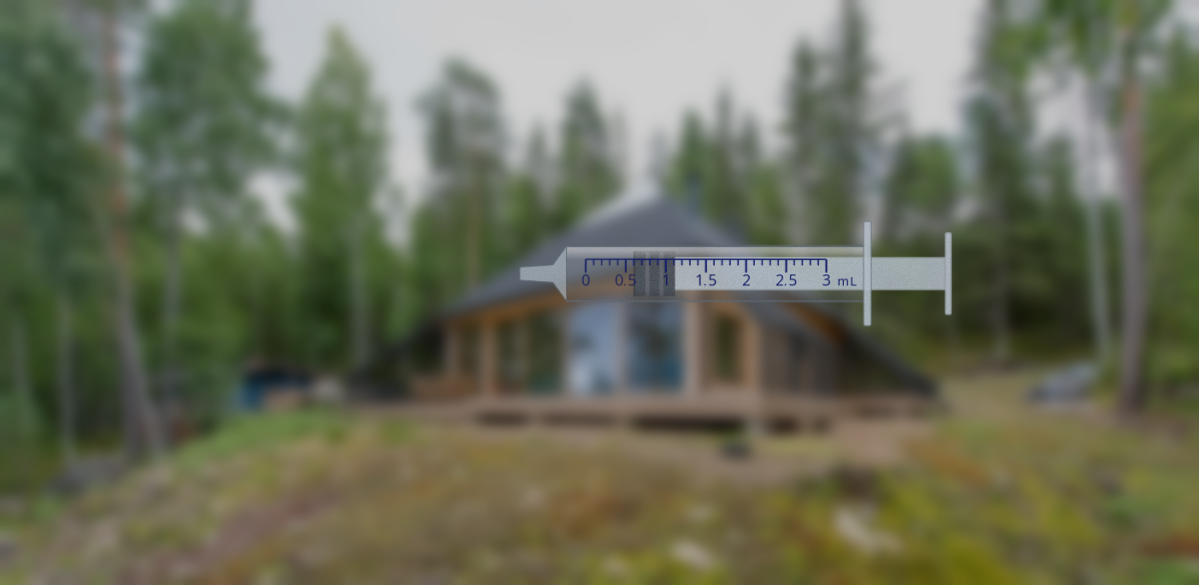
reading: 0.6; mL
